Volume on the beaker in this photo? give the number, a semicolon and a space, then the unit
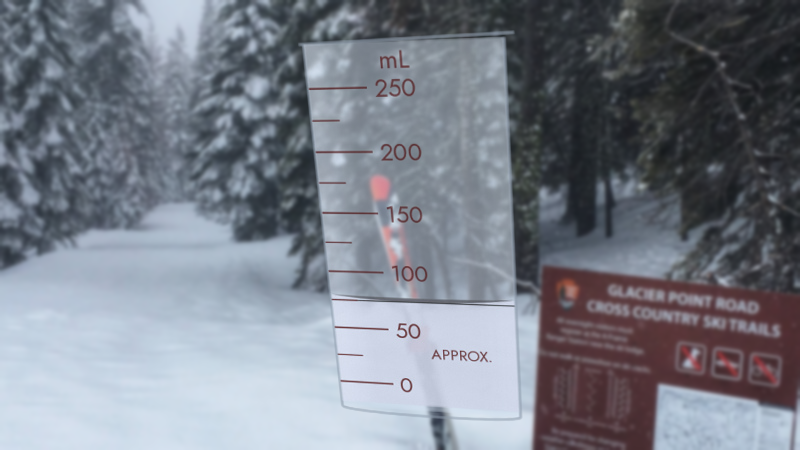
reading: 75; mL
